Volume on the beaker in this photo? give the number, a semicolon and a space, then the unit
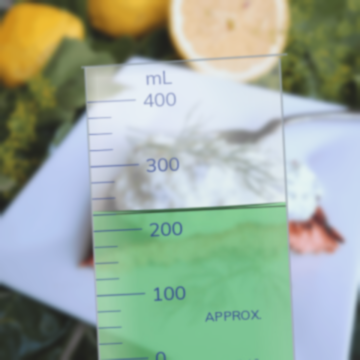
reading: 225; mL
